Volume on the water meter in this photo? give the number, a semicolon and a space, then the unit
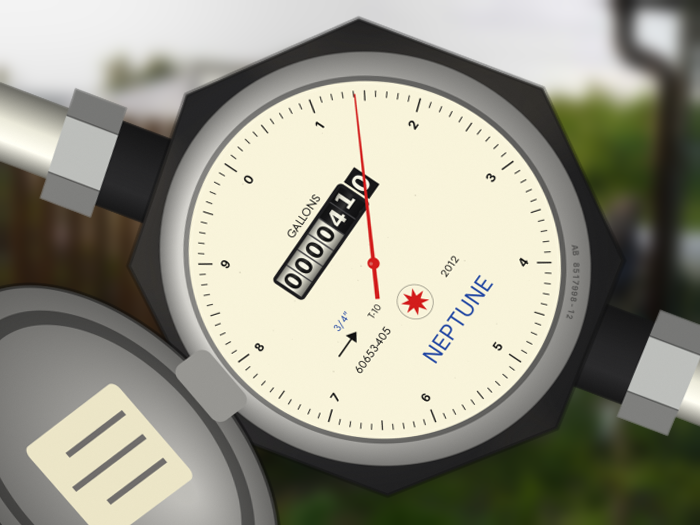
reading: 411.4; gal
